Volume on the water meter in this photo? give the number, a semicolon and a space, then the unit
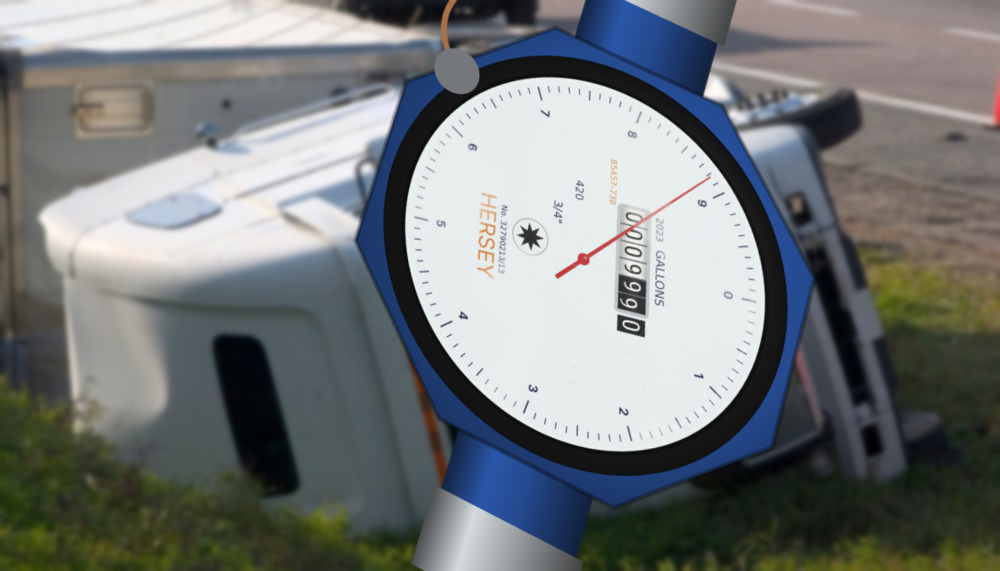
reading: 9988.8; gal
